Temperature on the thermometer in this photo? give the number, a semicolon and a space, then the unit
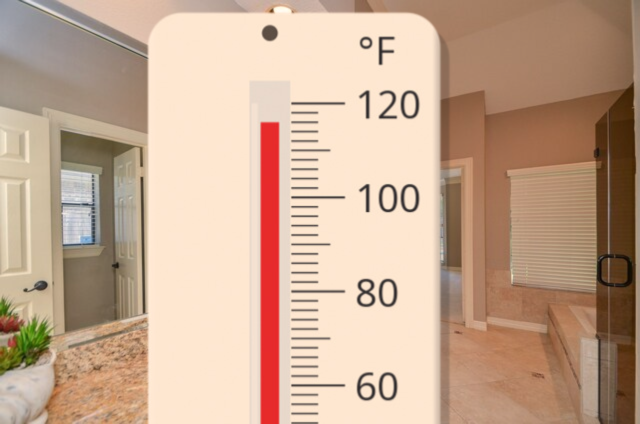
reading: 116; °F
